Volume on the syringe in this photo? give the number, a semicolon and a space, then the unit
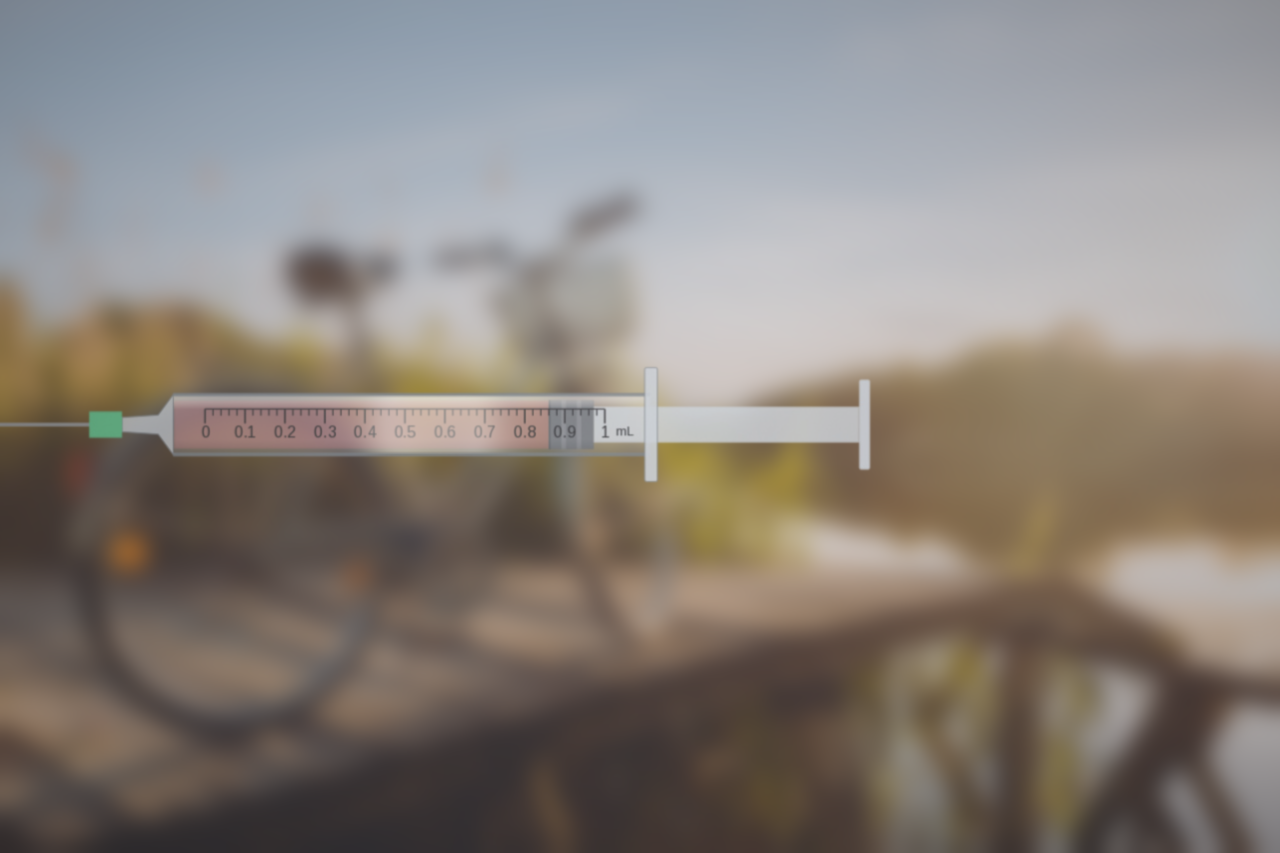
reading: 0.86; mL
